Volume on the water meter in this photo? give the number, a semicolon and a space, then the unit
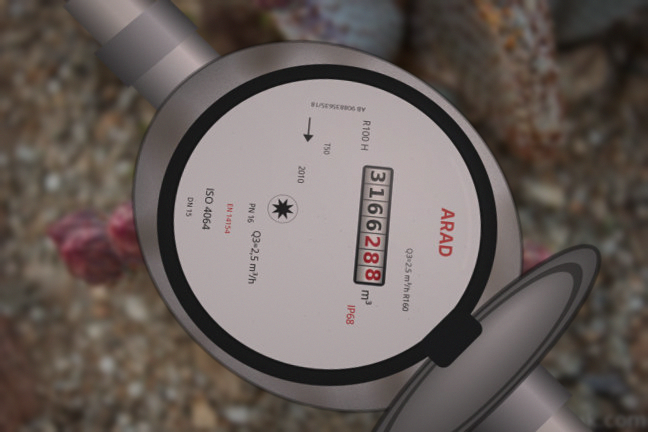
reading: 3166.288; m³
